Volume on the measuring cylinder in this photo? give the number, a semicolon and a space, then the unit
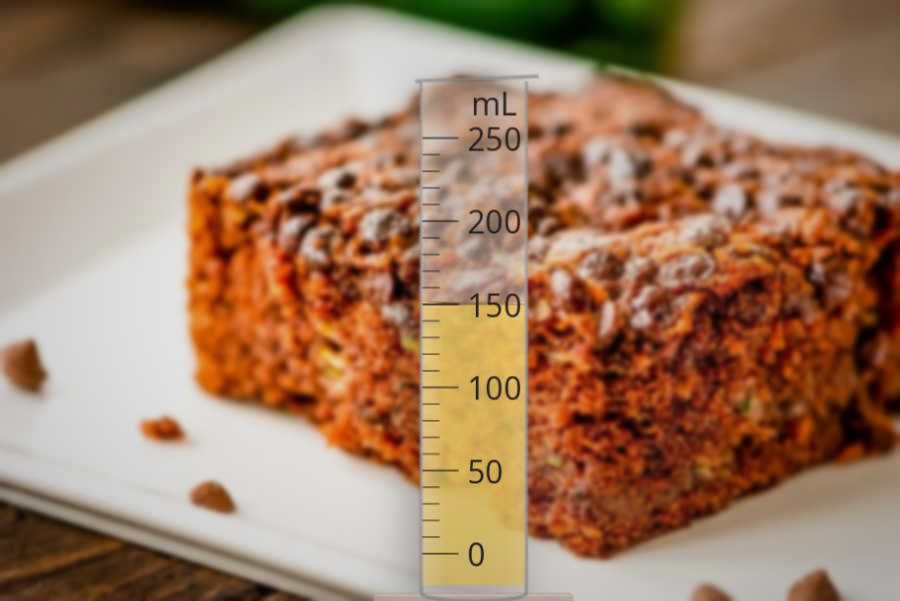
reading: 150; mL
